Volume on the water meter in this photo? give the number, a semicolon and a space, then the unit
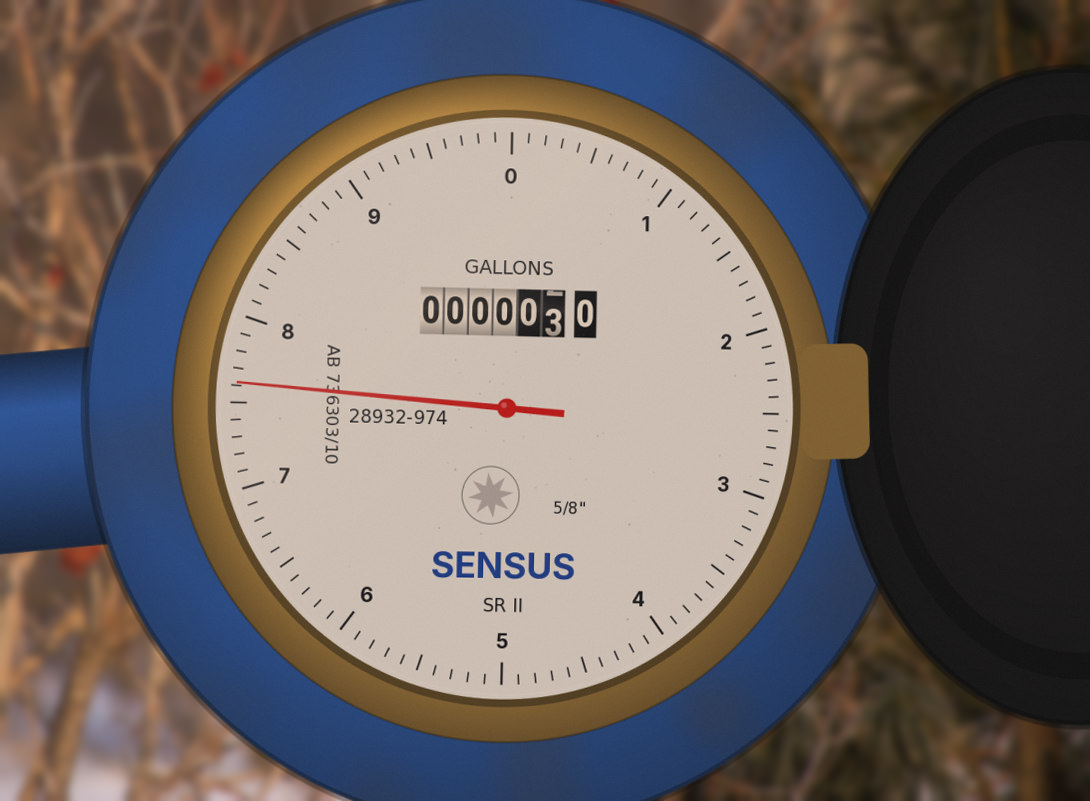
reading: 27.6; gal
